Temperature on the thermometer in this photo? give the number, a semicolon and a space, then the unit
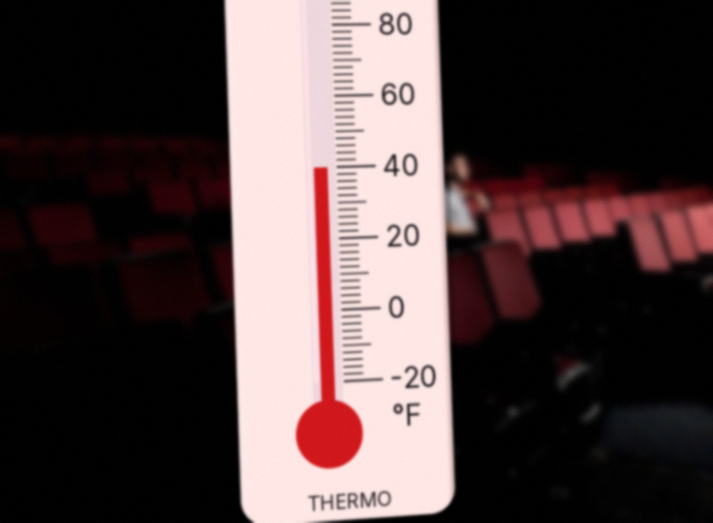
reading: 40; °F
